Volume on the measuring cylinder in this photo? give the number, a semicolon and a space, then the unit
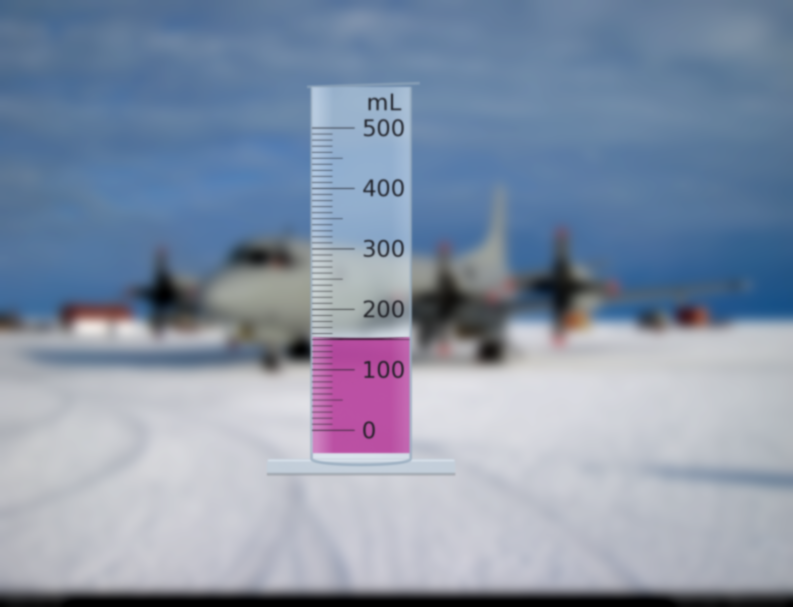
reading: 150; mL
